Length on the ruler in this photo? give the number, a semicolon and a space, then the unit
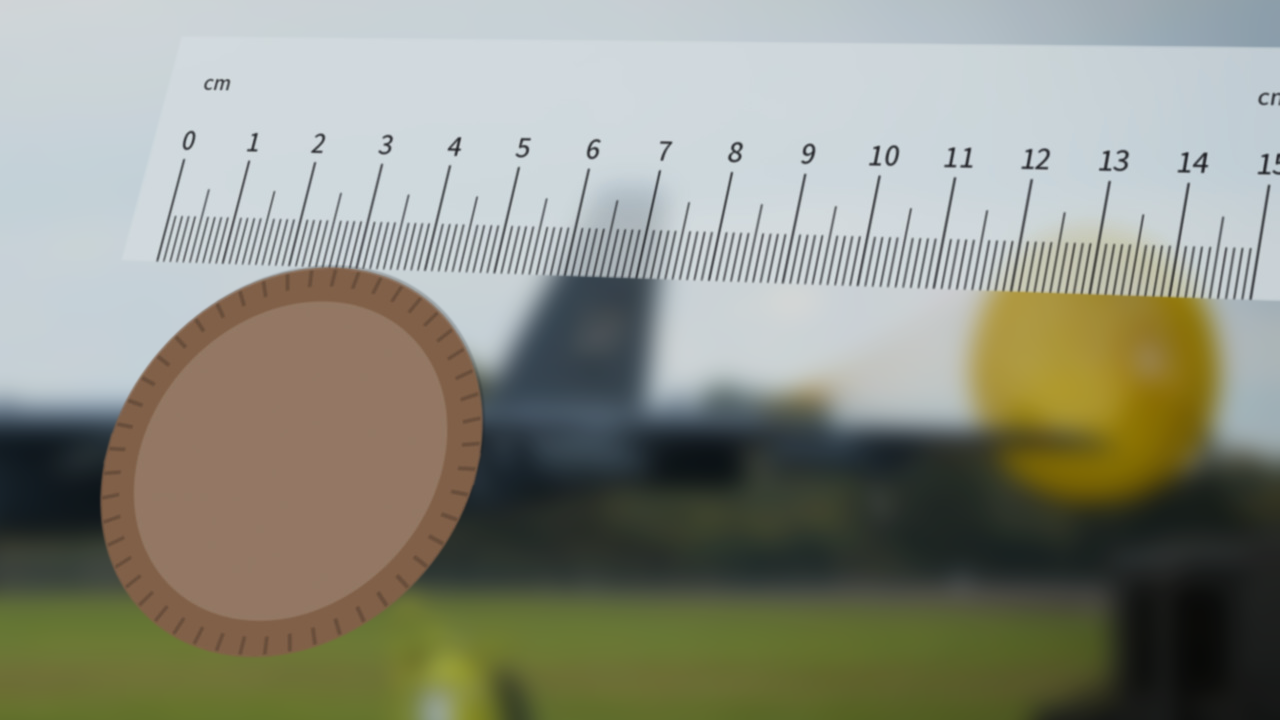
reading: 5.4; cm
